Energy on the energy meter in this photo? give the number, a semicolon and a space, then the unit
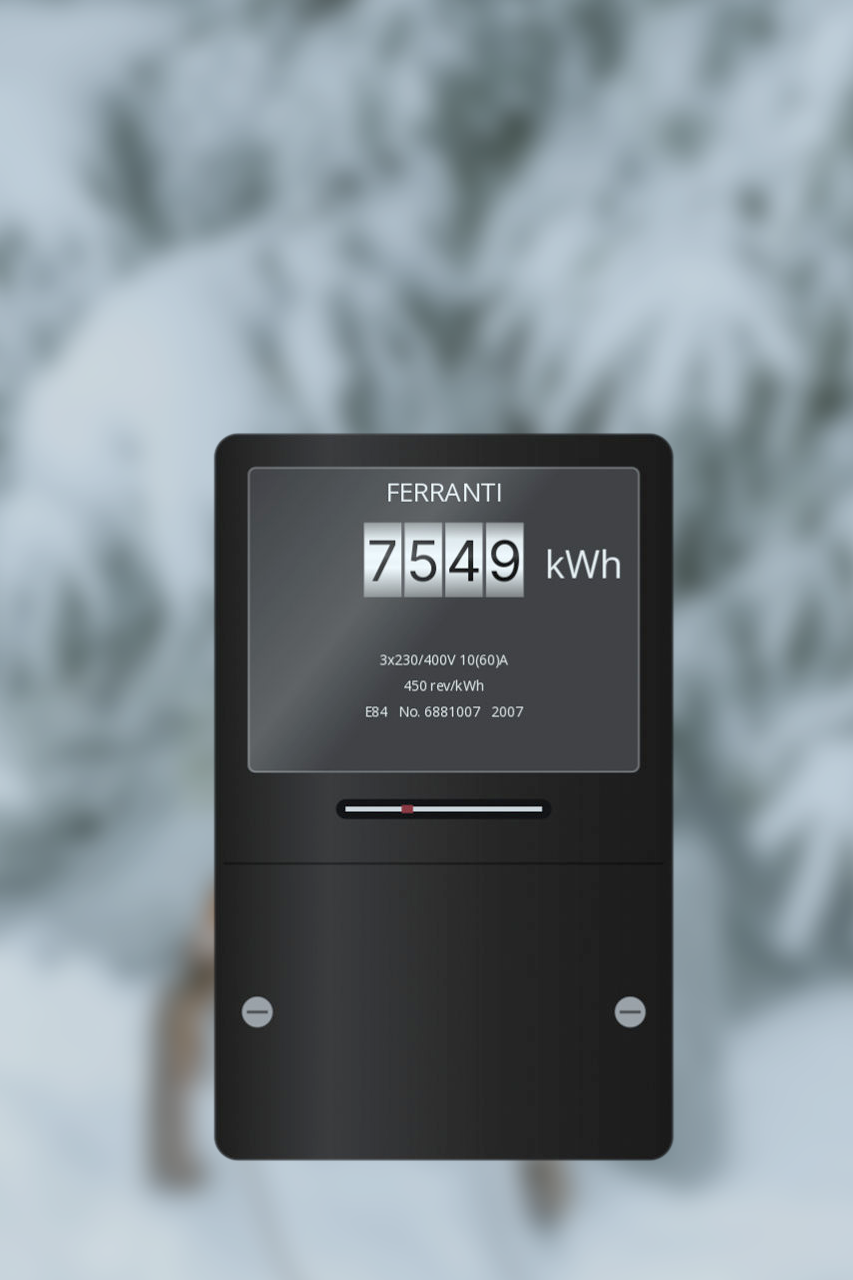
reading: 7549; kWh
